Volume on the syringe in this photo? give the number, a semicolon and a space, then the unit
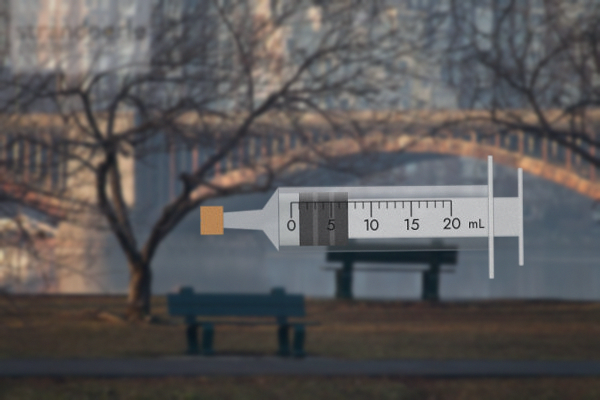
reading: 1; mL
